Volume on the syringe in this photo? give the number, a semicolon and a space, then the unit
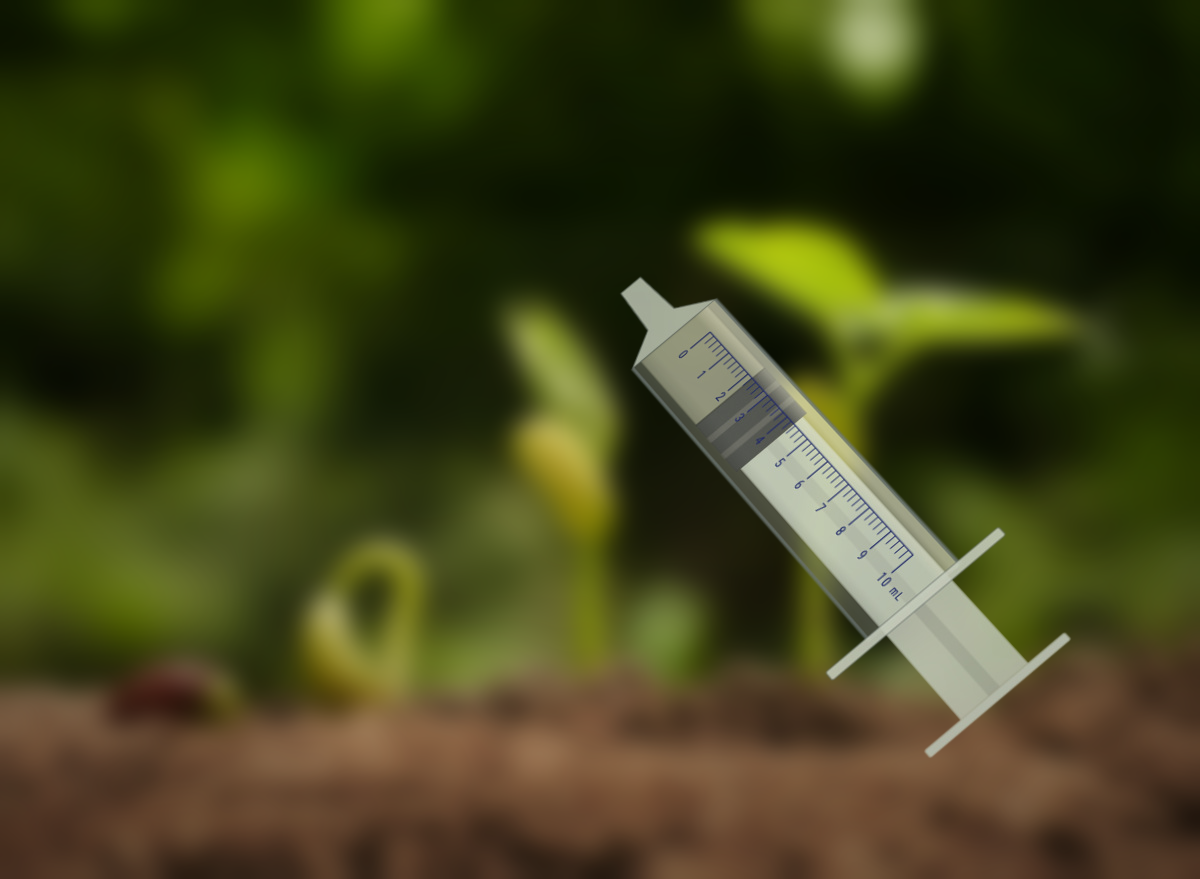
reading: 2.2; mL
